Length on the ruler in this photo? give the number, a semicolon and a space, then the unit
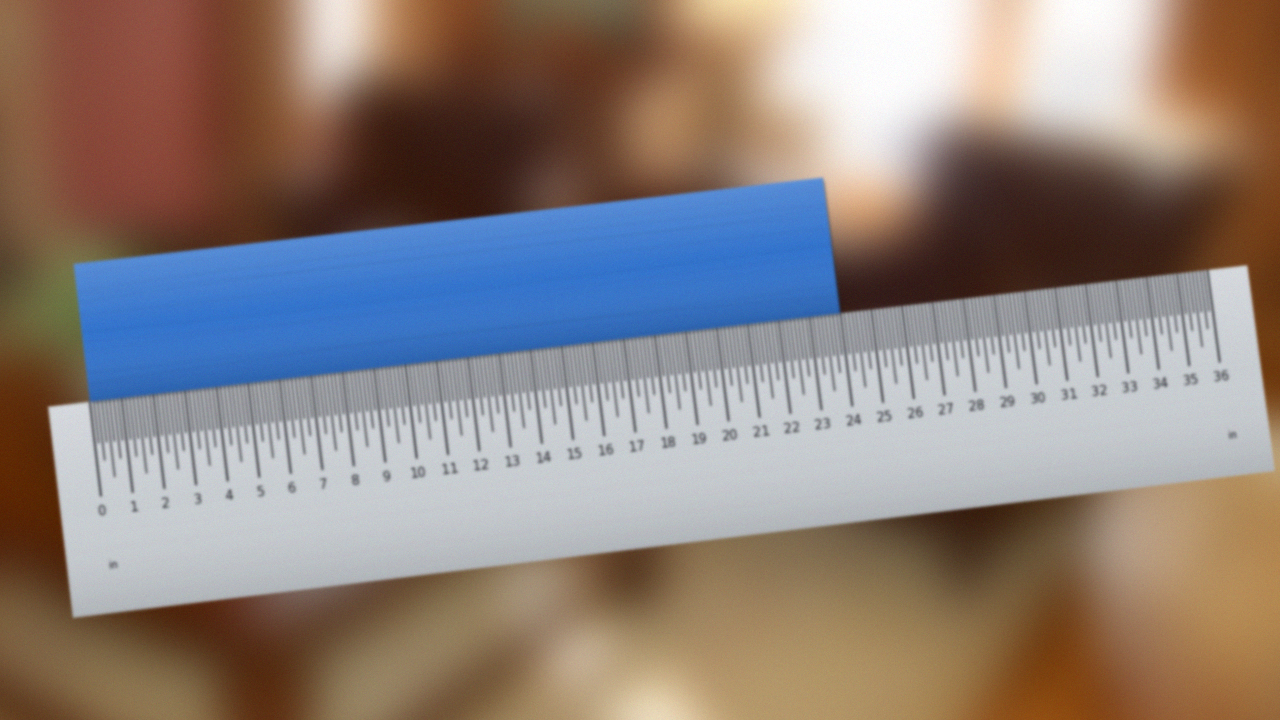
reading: 24; in
